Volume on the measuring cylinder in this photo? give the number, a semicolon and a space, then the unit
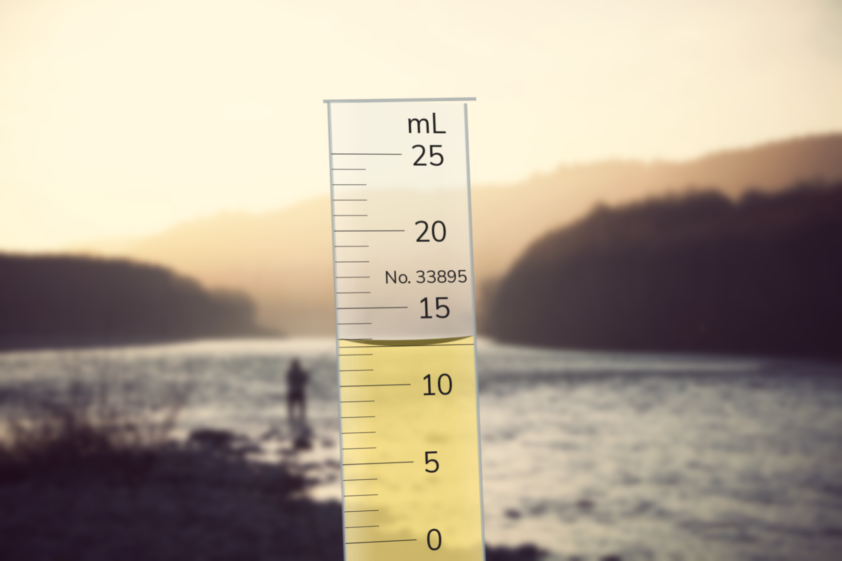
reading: 12.5; mL
